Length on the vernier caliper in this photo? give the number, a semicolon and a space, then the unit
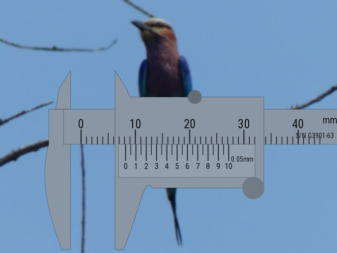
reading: 8.2; mm
